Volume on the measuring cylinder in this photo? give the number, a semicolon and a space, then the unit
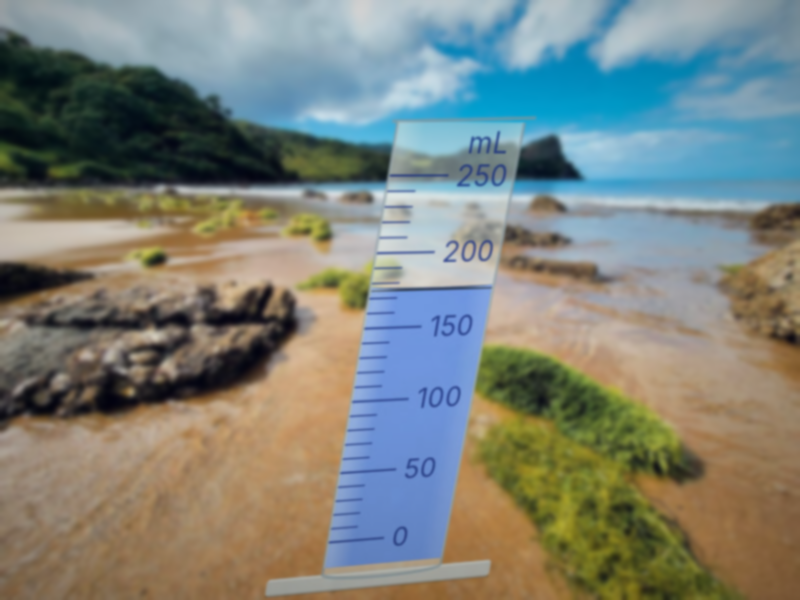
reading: 175; mL
